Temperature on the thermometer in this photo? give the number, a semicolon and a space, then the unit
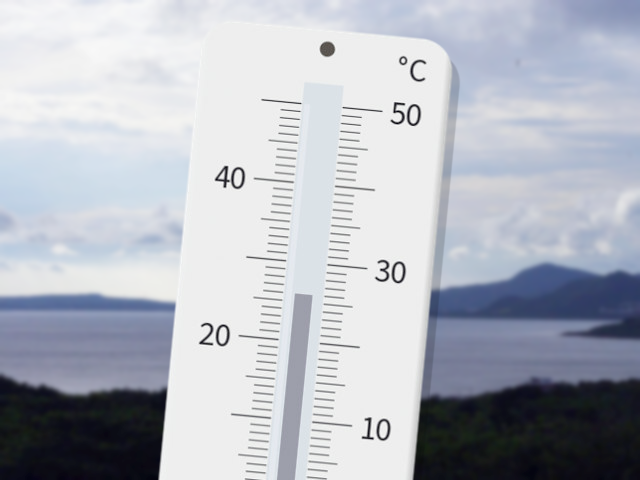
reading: 26; °C
